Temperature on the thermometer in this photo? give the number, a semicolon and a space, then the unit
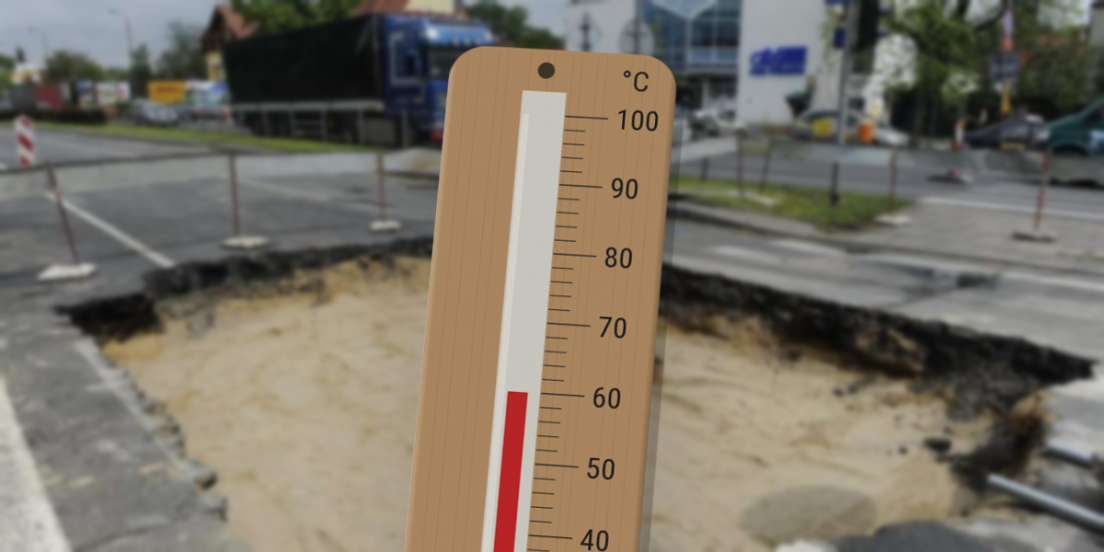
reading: 60; °C
